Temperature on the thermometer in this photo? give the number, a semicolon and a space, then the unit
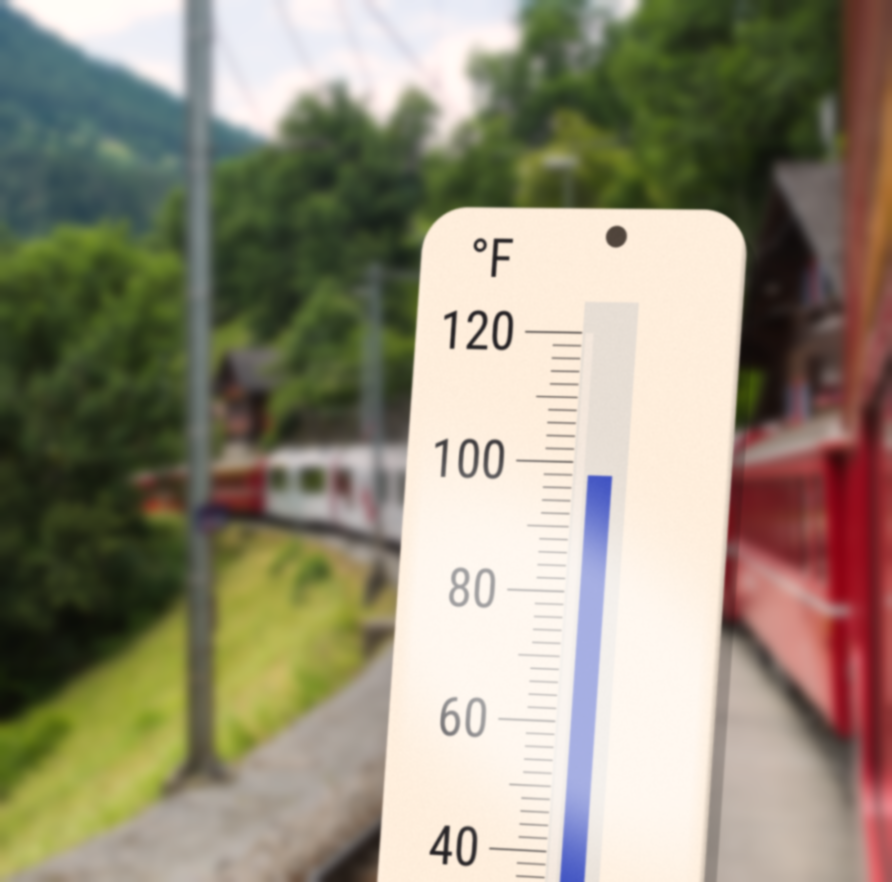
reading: 98; °F
